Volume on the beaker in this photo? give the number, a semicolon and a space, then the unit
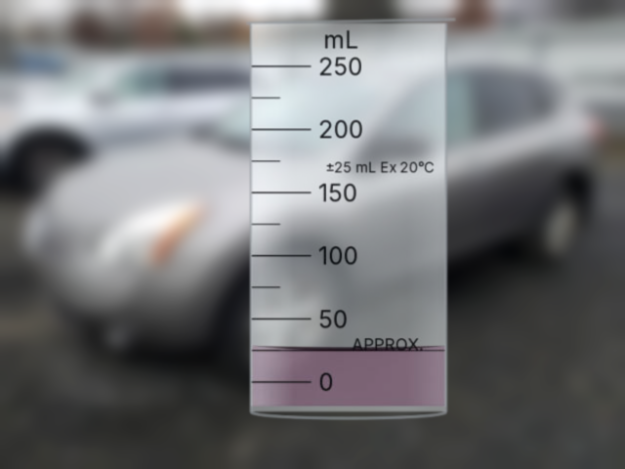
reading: 25; mL
